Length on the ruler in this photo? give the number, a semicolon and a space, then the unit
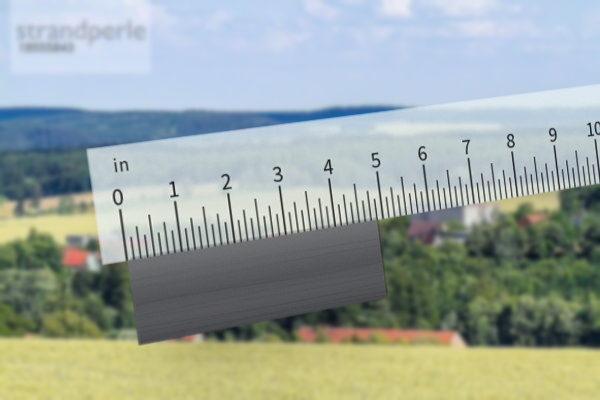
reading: 4.875; in
